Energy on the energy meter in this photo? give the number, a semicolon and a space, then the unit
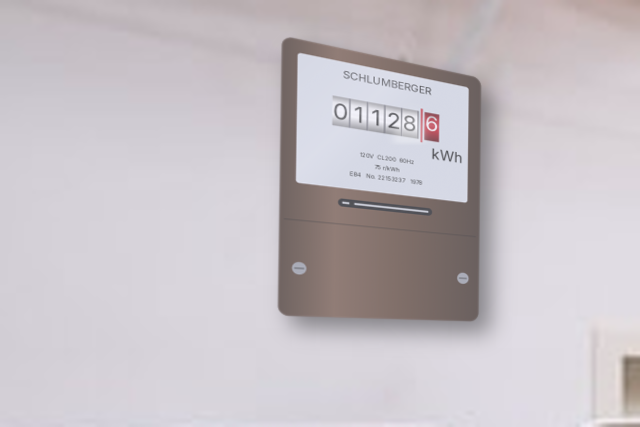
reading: 1128.6; kWh
